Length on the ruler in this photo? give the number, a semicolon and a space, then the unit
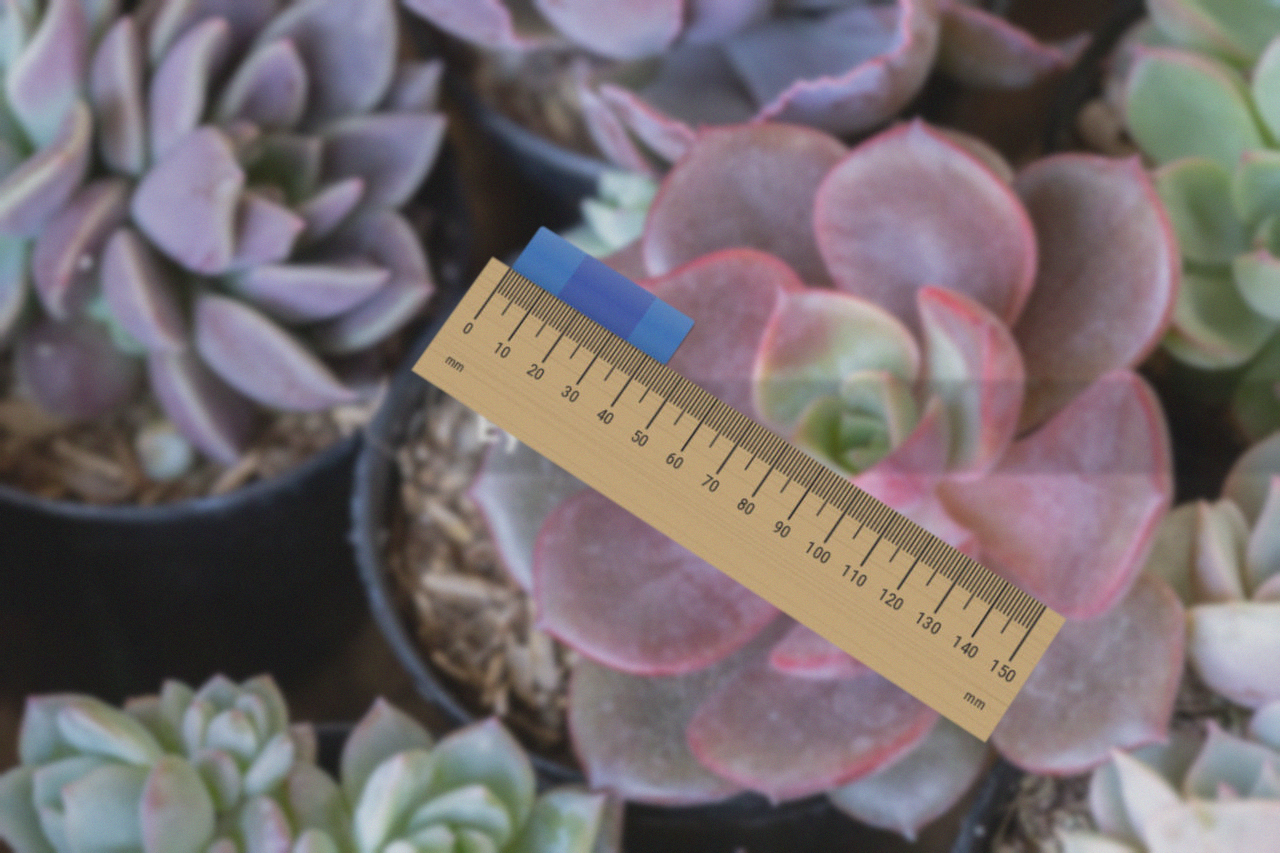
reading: 45; mm
